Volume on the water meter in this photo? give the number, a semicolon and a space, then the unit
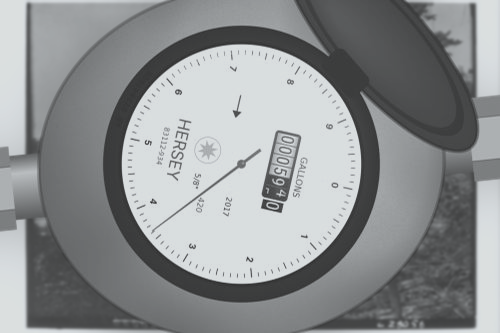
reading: 5943.6; gal
